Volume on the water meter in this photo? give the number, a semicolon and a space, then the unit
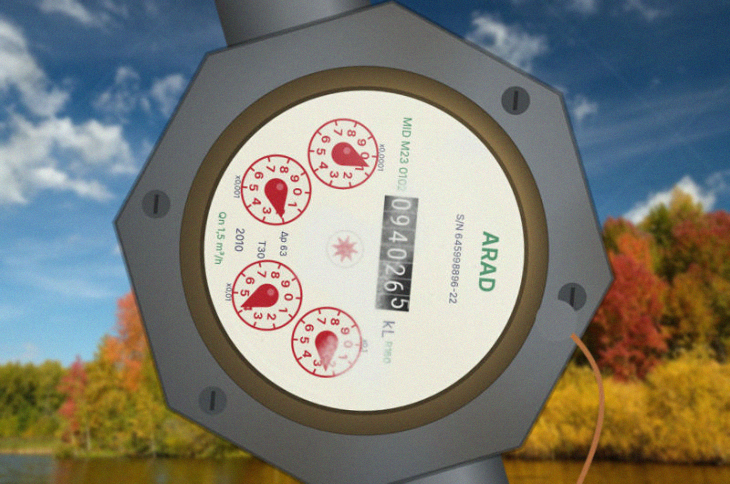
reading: 940265.2420; kL
